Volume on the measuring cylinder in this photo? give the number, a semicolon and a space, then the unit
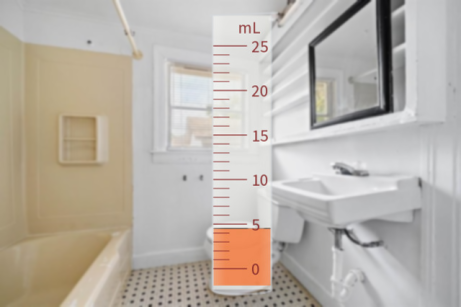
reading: 4.5; mL
